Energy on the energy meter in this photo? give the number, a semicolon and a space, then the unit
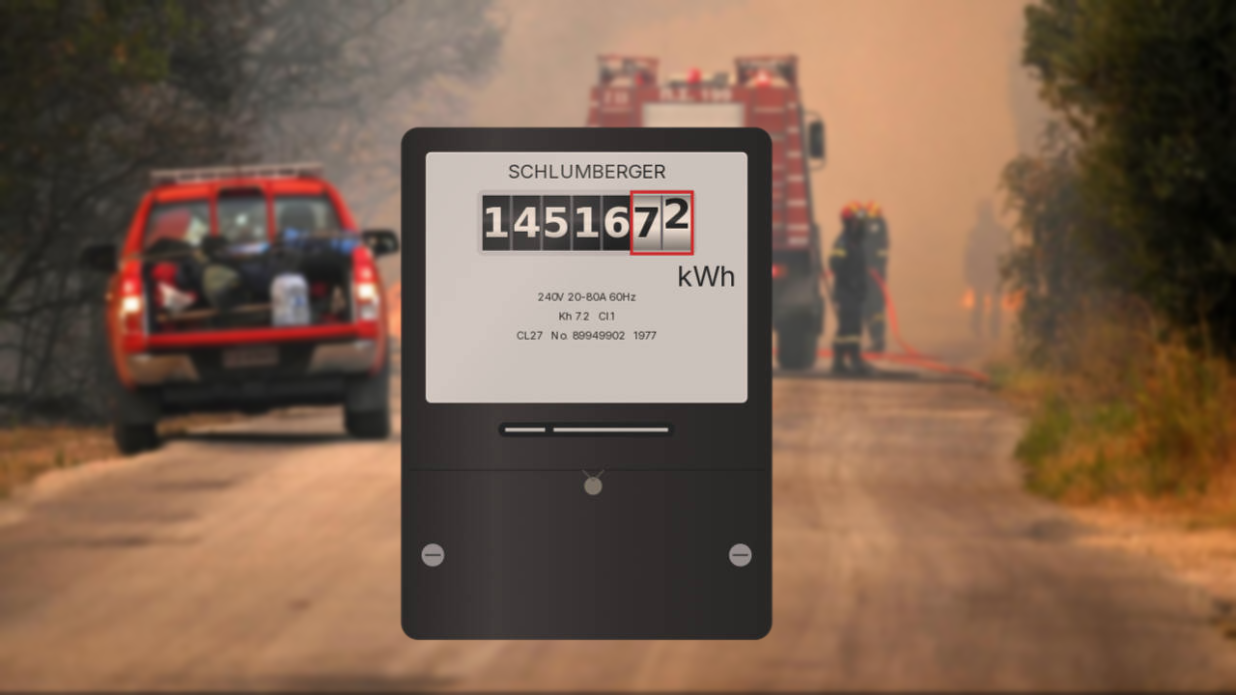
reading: 14516.72; kWh
